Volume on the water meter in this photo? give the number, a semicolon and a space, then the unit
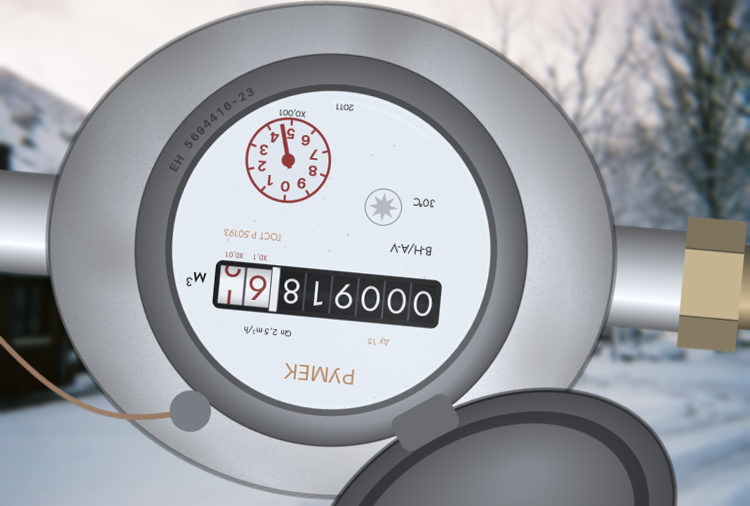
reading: 918.614; m³
